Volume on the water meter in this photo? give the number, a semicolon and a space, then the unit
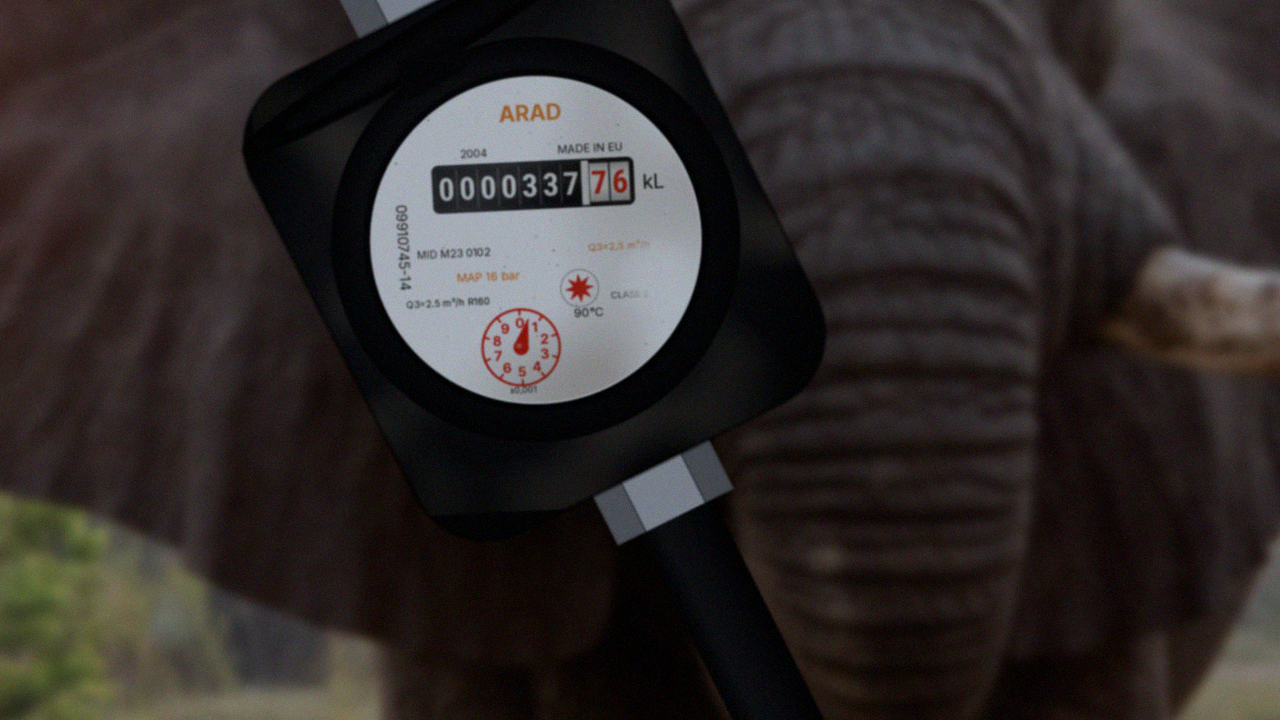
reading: 337.760; kL
